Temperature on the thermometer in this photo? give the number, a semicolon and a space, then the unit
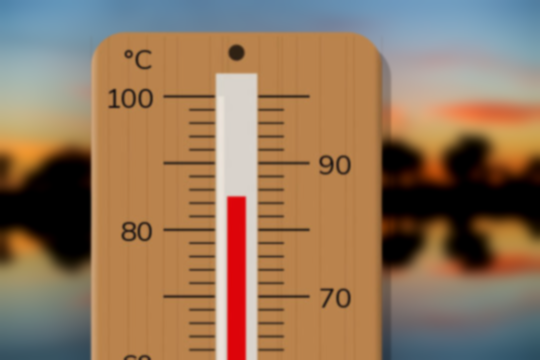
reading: 85; °C
